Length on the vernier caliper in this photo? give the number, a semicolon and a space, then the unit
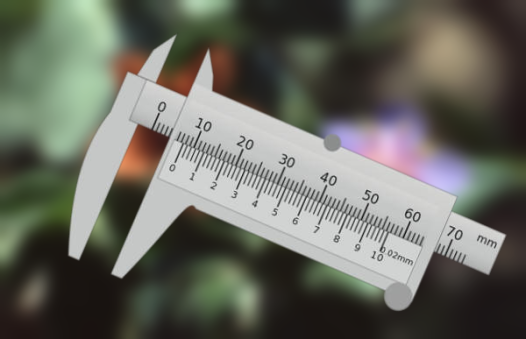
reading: 7.5; mm
